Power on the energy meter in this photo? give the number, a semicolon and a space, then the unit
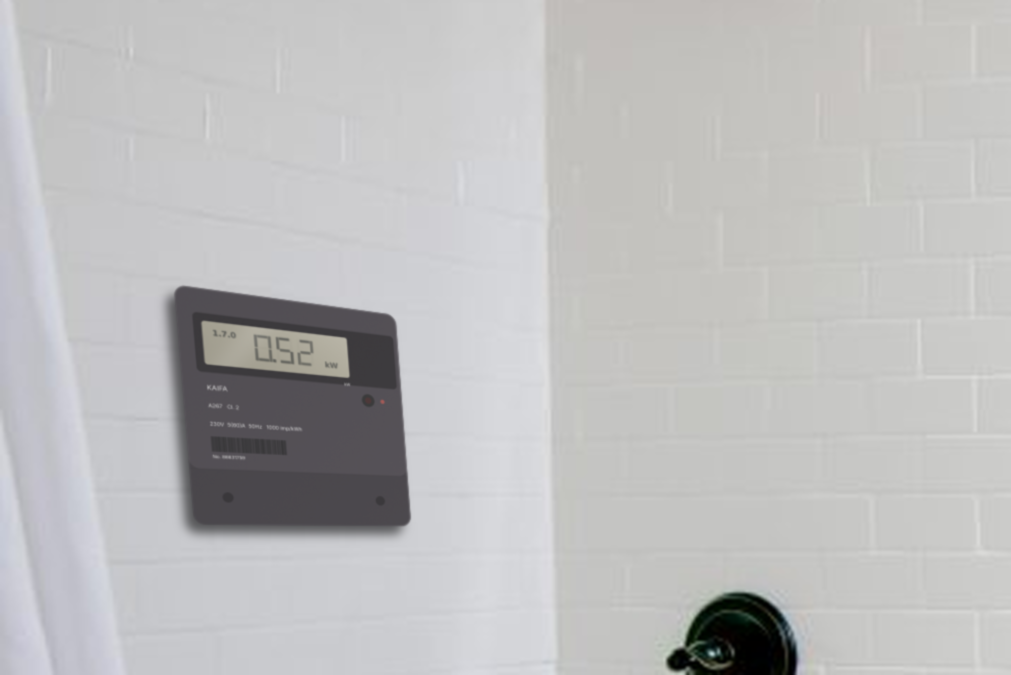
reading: 0.52; kW
